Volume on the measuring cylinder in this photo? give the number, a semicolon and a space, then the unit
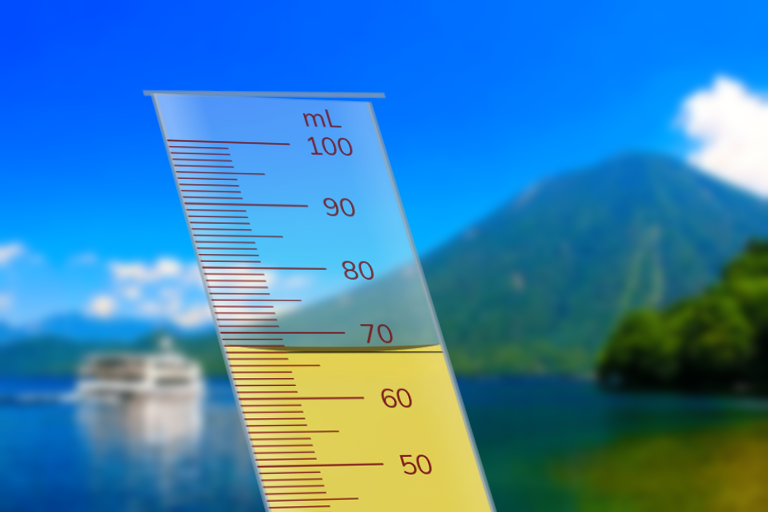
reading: 67; mL
